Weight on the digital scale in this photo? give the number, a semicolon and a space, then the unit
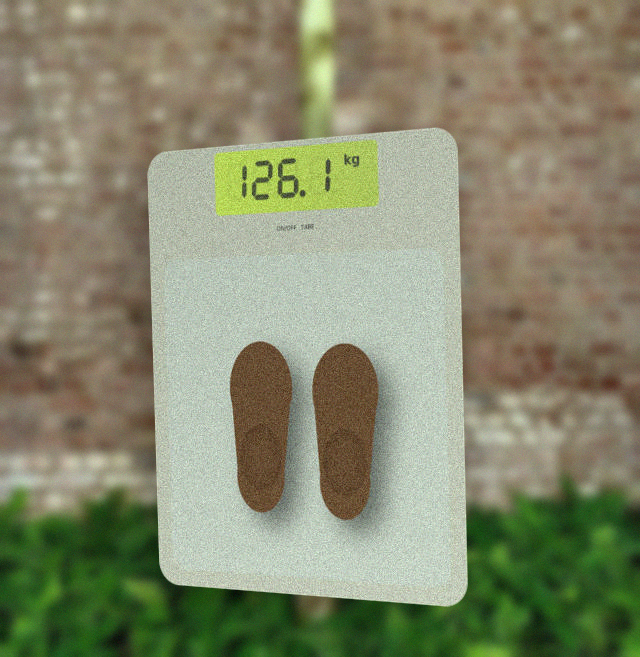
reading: 126.1; kg
